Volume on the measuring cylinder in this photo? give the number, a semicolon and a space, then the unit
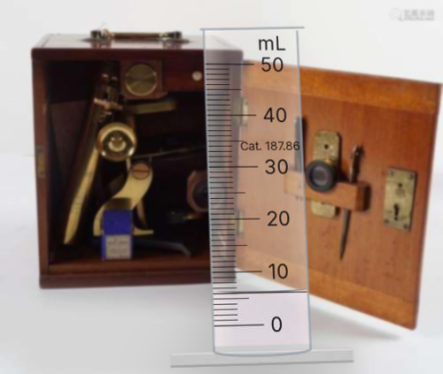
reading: 6; mL
